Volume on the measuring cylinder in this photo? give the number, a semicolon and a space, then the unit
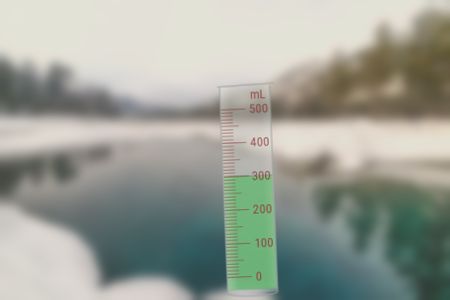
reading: 300; mL
